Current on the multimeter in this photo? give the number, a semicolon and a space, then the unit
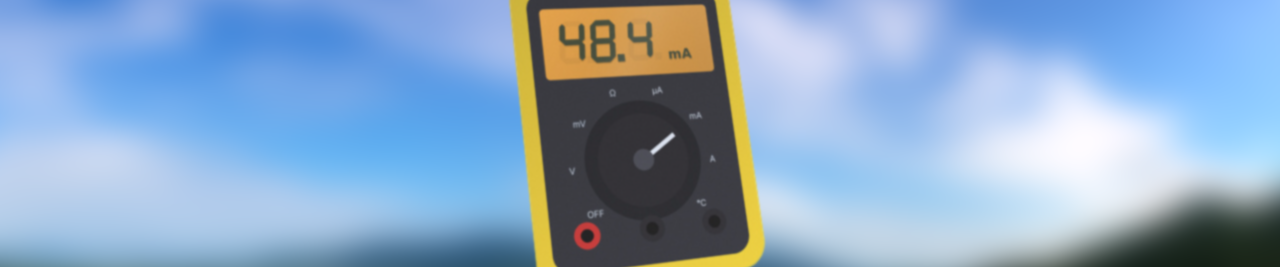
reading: 48.4; mA
